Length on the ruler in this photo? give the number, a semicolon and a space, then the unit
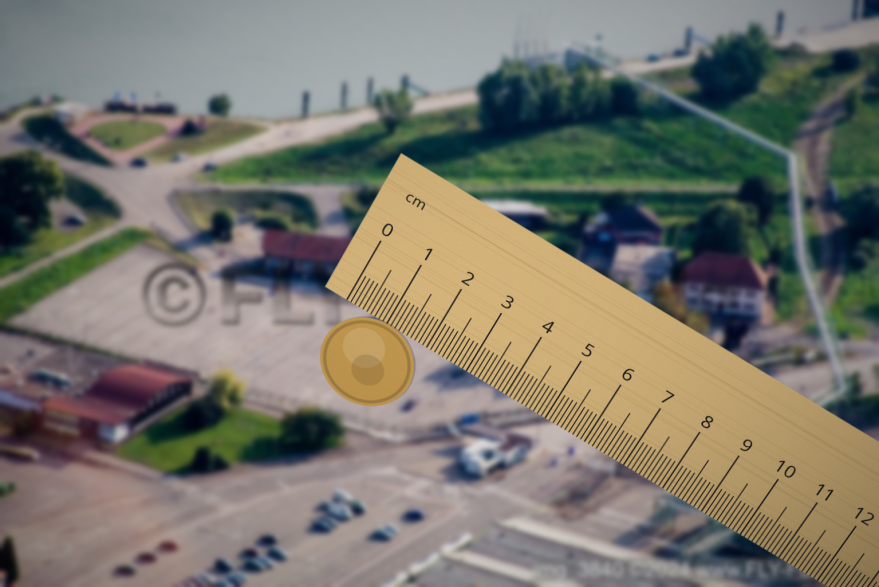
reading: 2.1; cm
